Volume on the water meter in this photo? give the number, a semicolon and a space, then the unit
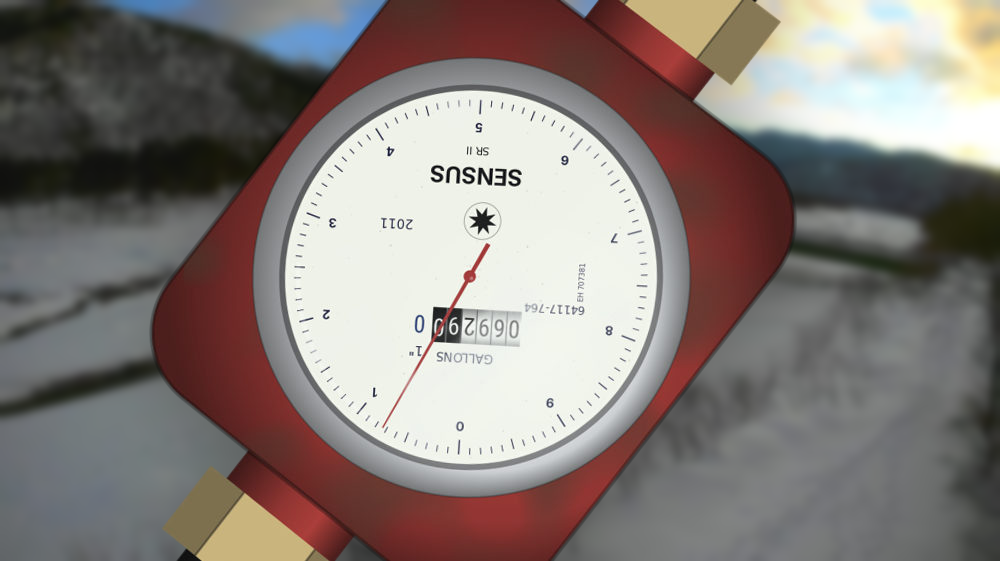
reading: 692900.7; gal
